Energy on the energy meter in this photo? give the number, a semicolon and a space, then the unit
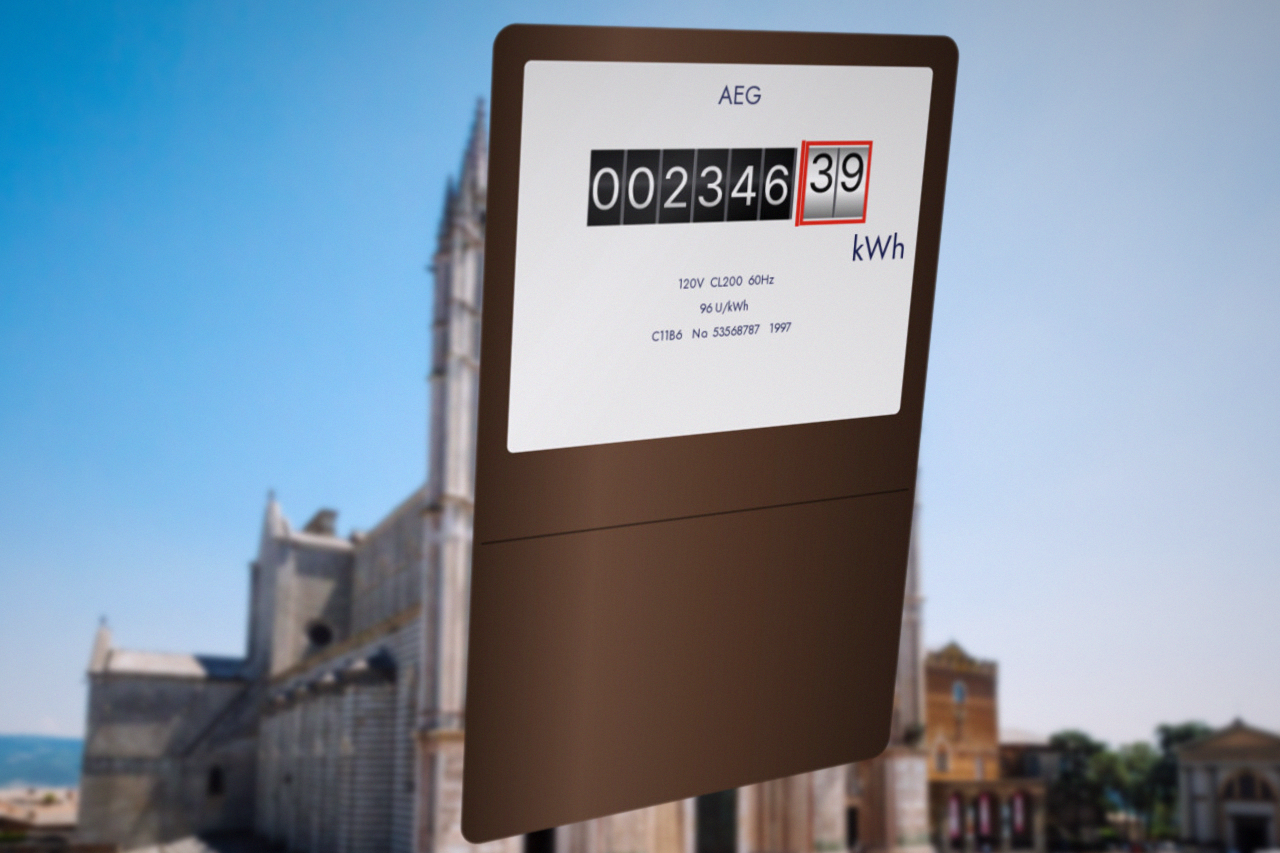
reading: 2346.39; kWh
